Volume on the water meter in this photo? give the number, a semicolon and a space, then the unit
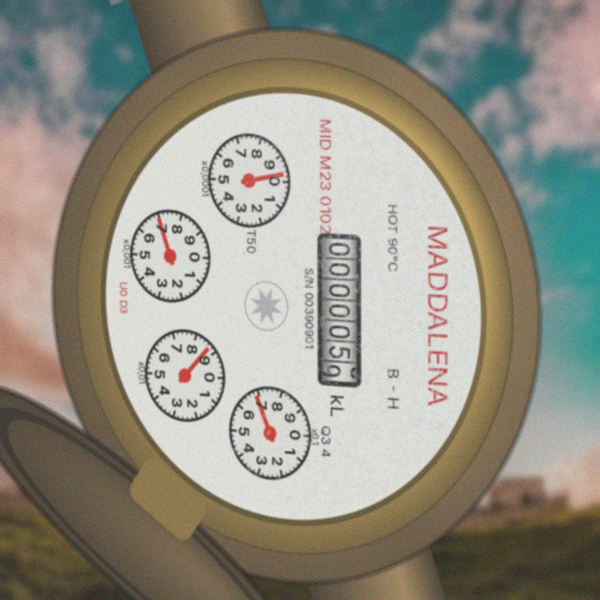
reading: 58.6869; kL
